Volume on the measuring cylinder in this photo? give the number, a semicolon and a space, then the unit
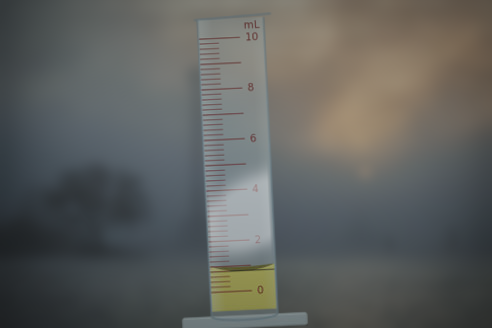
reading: 0.8; mL
